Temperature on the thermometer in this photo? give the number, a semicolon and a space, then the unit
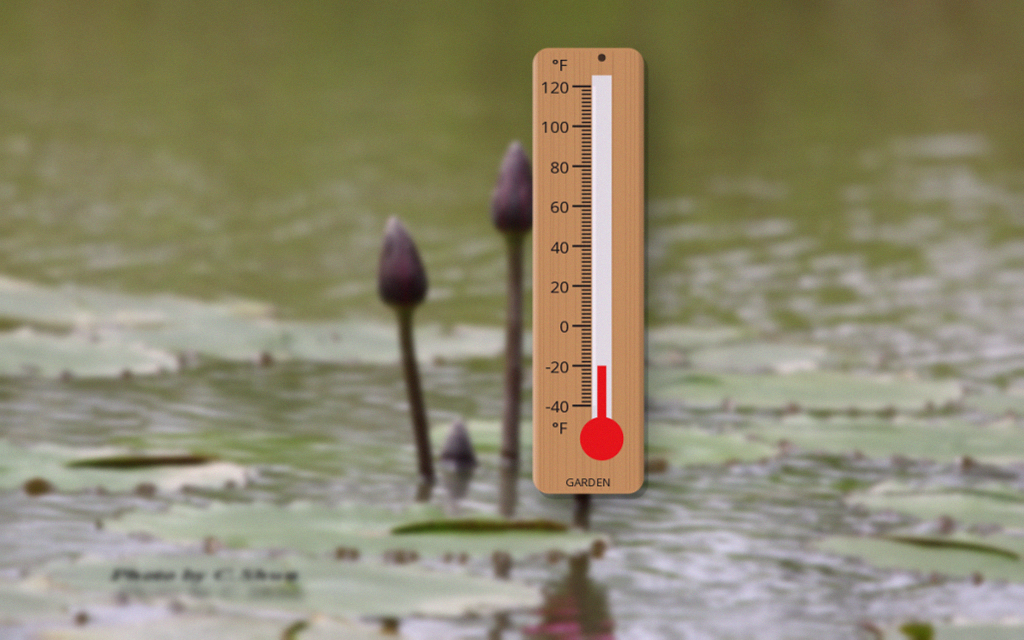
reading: -20; °F
